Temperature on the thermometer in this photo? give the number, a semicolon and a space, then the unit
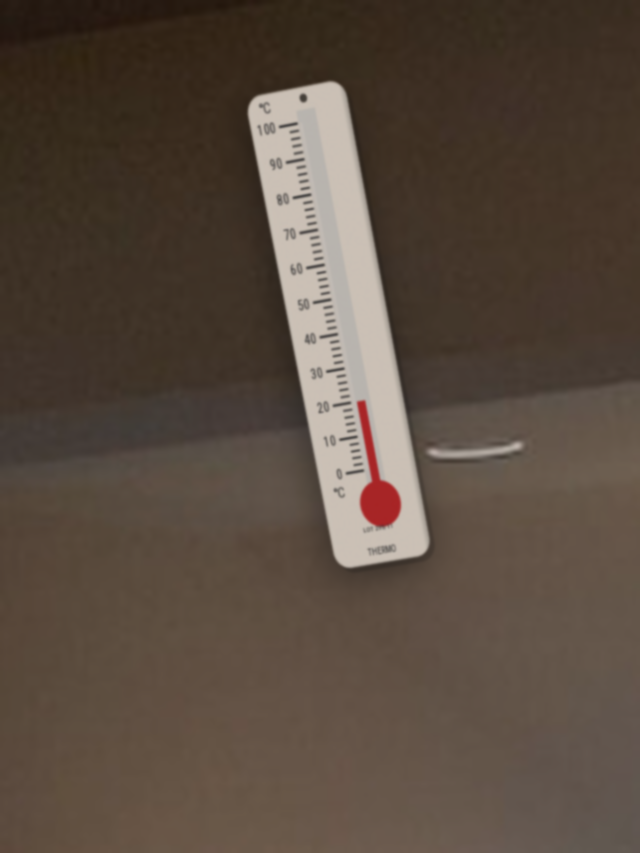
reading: 20; °C
